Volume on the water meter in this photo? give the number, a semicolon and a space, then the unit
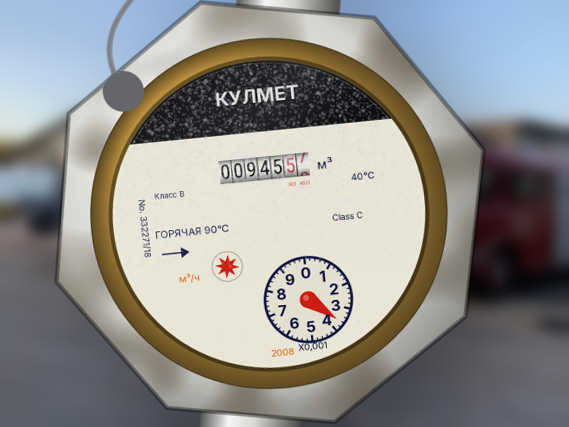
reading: 945.573; m³
